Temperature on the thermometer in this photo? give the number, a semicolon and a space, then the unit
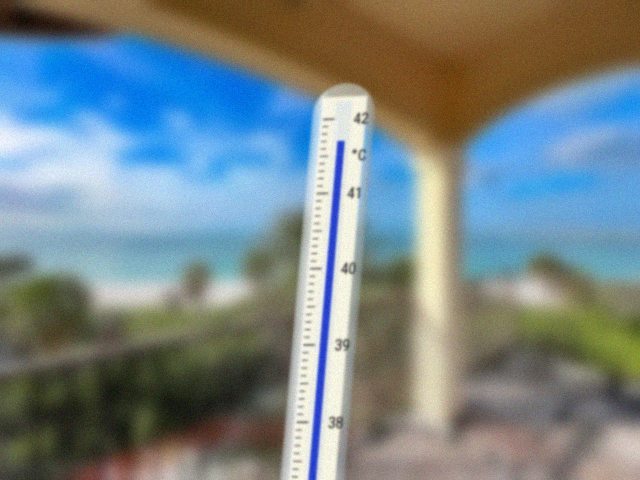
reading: 41.7; °C
